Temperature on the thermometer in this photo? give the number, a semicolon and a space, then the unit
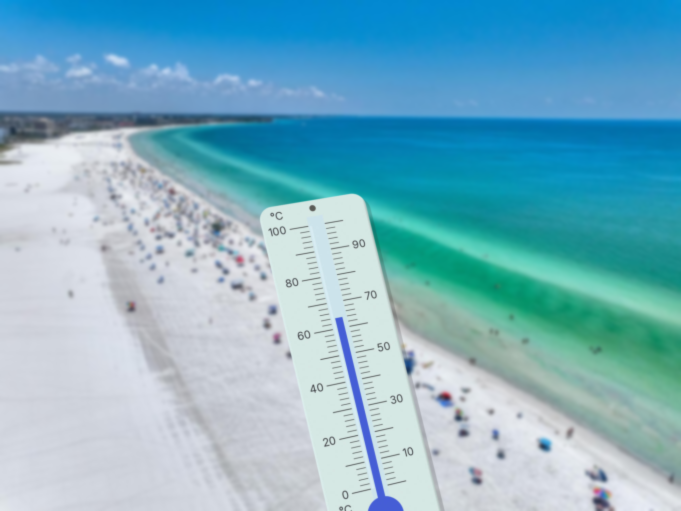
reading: 64; °C
